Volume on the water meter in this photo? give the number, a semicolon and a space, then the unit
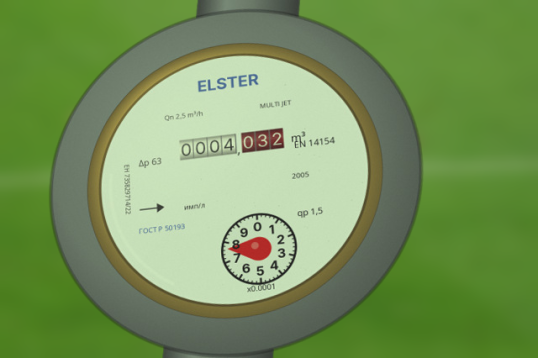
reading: 4.0327; m³
